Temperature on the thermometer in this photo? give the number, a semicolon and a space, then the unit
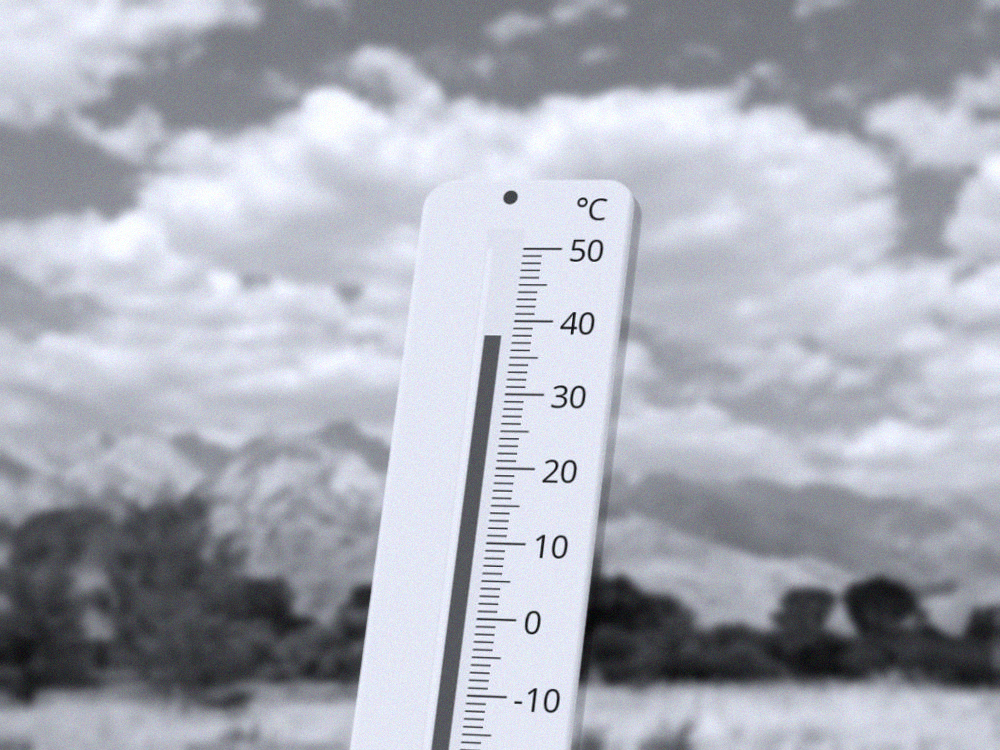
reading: 38; °C
